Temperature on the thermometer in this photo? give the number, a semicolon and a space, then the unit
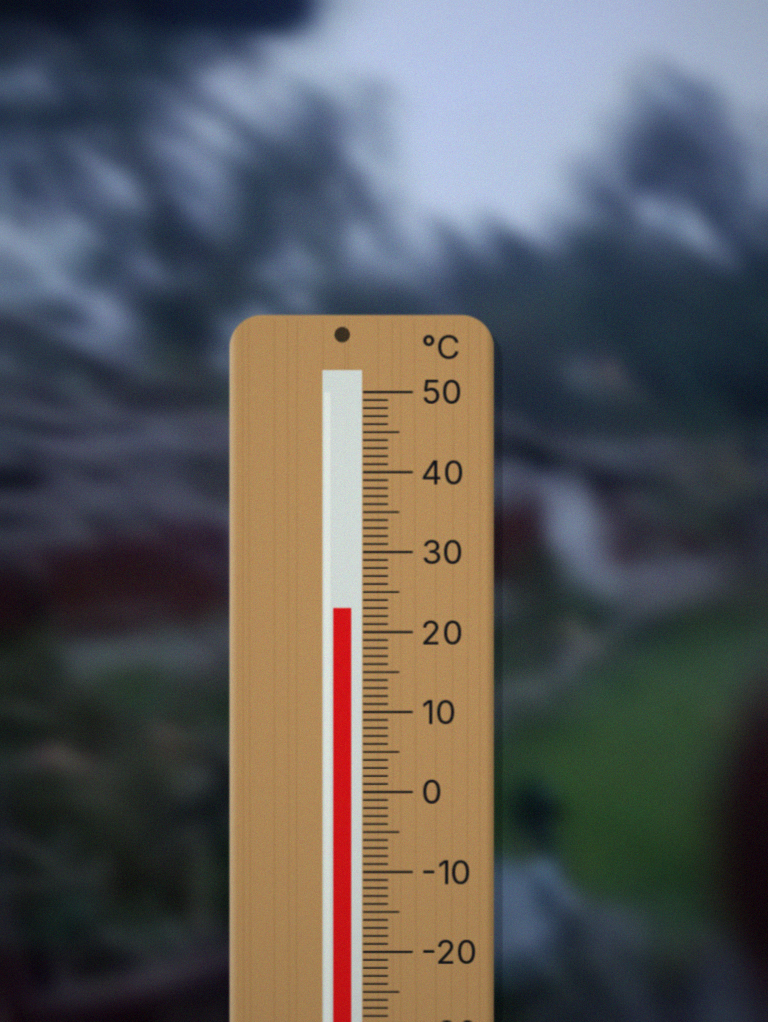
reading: 23; °C
